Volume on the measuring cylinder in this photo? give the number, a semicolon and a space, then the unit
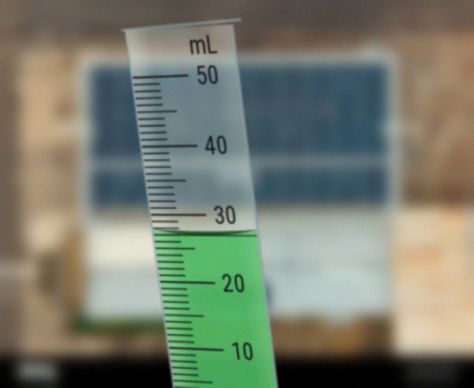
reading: 27; mL
